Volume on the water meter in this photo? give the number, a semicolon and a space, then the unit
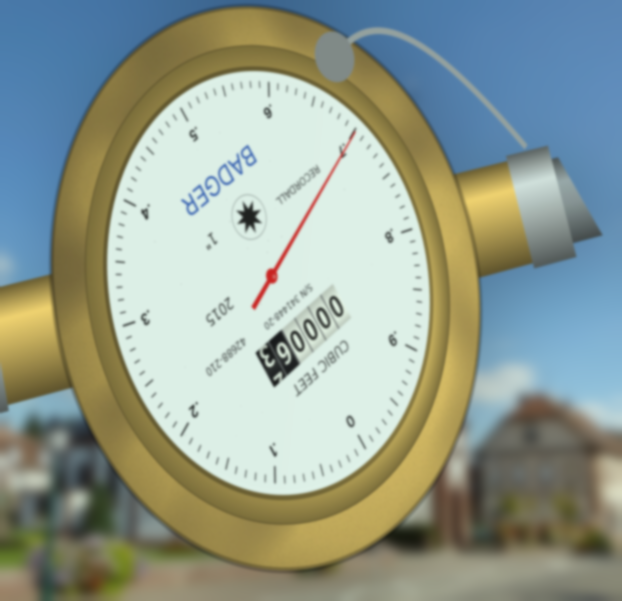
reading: 62.70; ft³
